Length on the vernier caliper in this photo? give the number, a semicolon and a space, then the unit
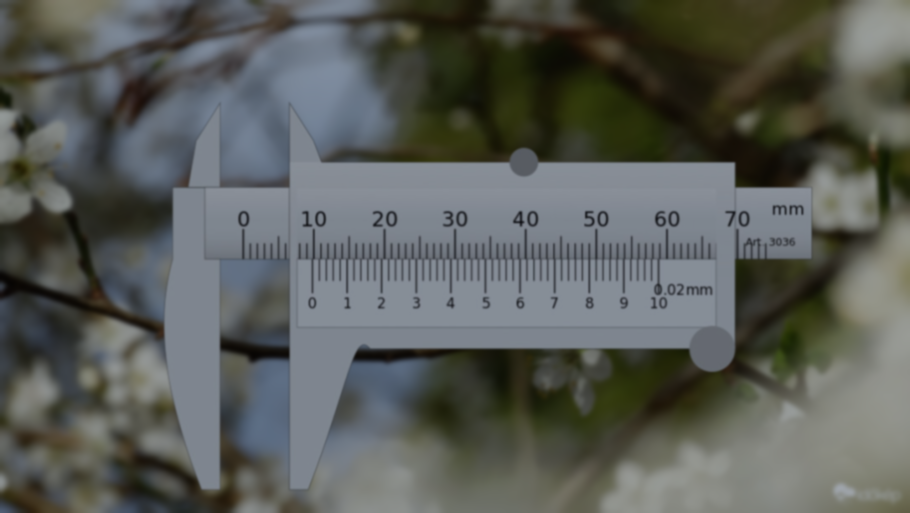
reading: 9.8; mm
